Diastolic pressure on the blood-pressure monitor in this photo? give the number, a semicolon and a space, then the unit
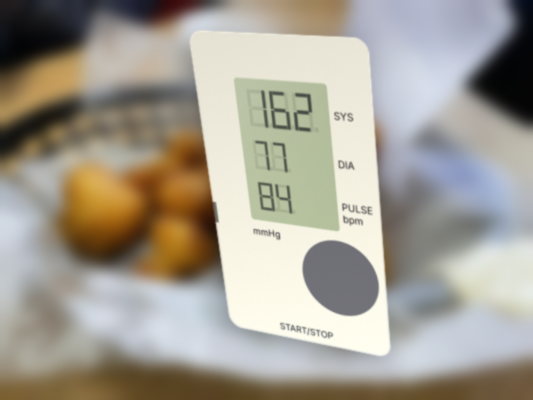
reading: 77; mmHg
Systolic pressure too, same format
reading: 162; mmHg
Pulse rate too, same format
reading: 84; bpm
